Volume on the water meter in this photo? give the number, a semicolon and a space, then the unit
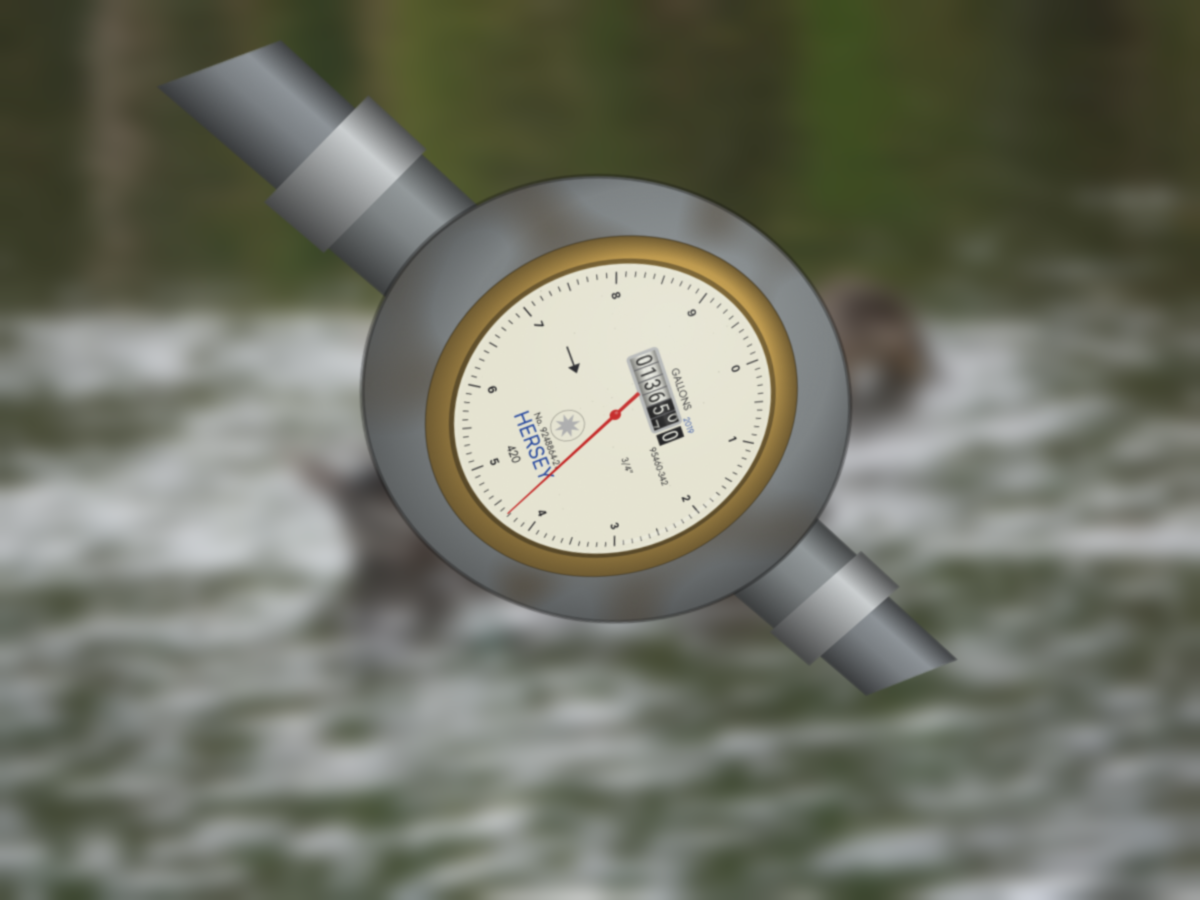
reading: 136564.3; gal
